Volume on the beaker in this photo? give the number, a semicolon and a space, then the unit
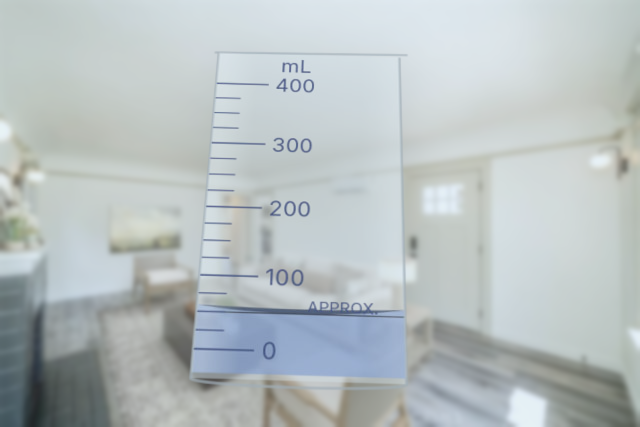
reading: 50; mL
